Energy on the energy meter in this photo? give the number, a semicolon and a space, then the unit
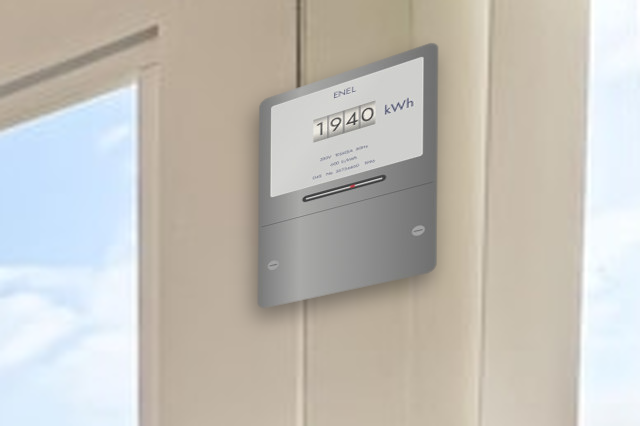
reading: 1940; kWh
